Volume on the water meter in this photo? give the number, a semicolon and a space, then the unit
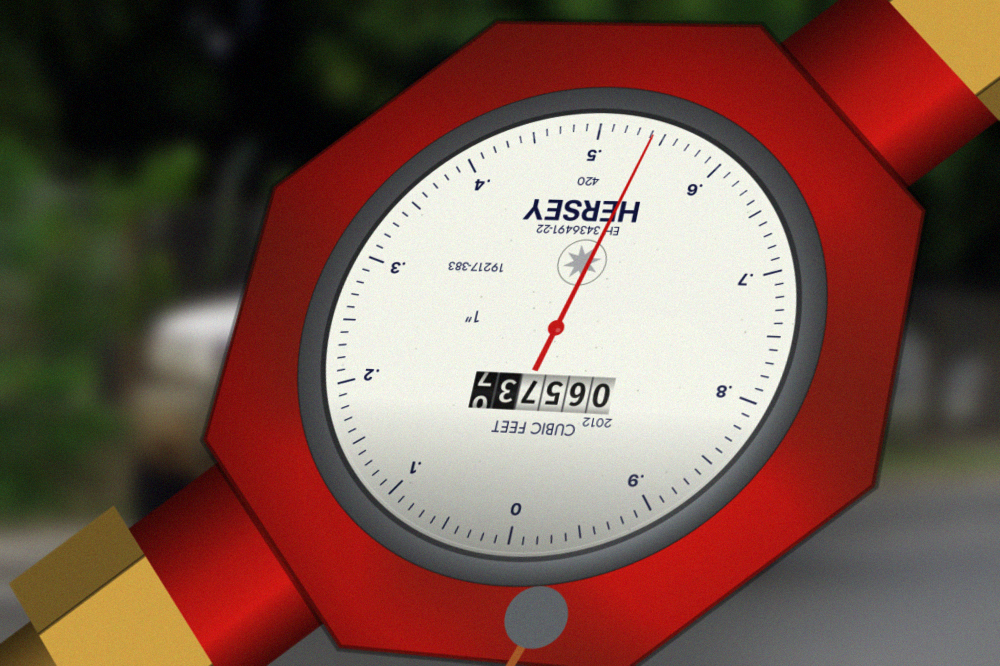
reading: 65736.54; ft³
